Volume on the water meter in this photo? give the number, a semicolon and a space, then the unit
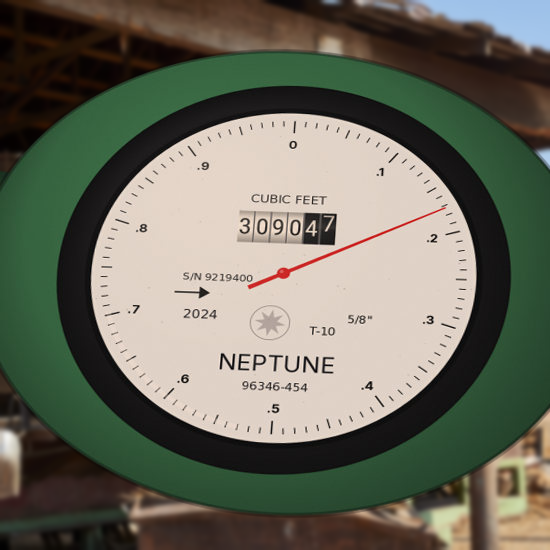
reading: 309047.17; ft³
